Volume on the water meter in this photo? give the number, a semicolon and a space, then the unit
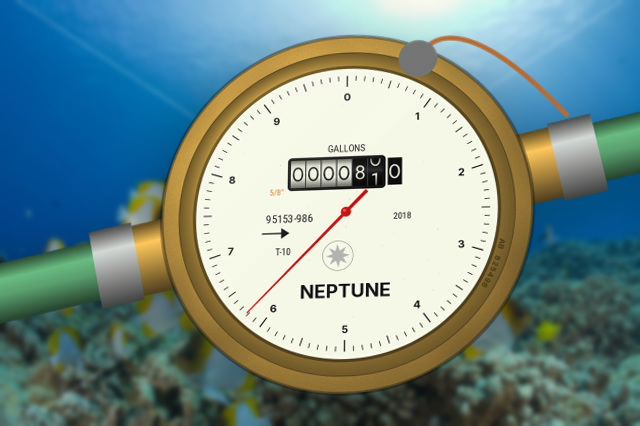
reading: 806.2; gal
